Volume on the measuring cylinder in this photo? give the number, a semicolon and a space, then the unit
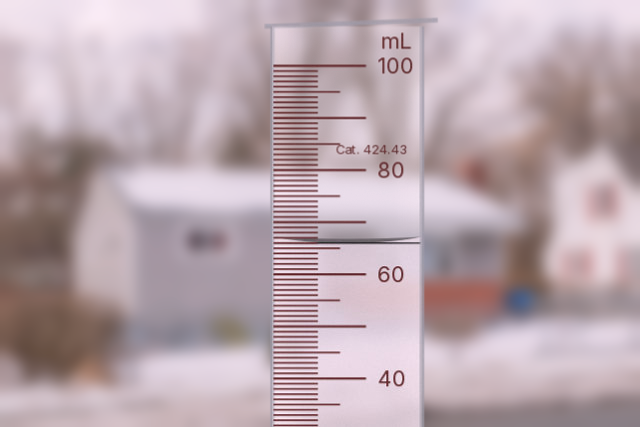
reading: 66; mL
